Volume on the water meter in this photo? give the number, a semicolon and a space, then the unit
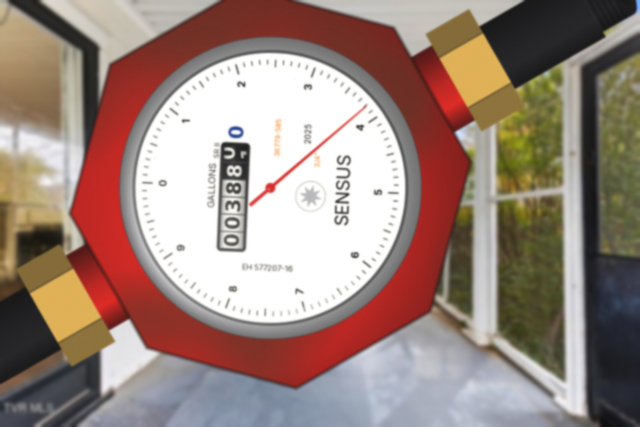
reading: 38803.8; gal
